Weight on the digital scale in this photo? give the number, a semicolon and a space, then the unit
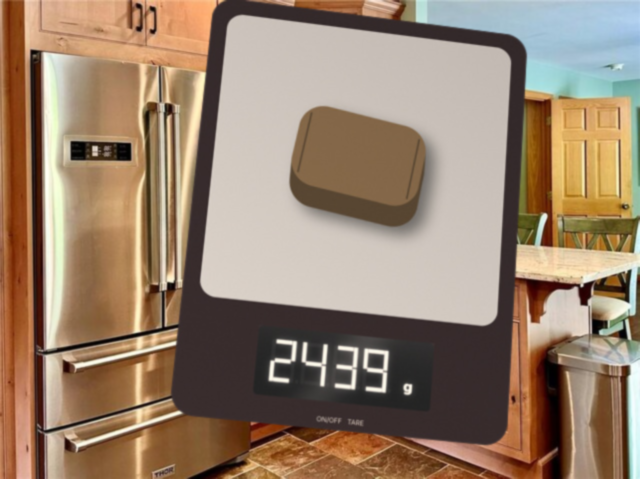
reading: 2439; g
